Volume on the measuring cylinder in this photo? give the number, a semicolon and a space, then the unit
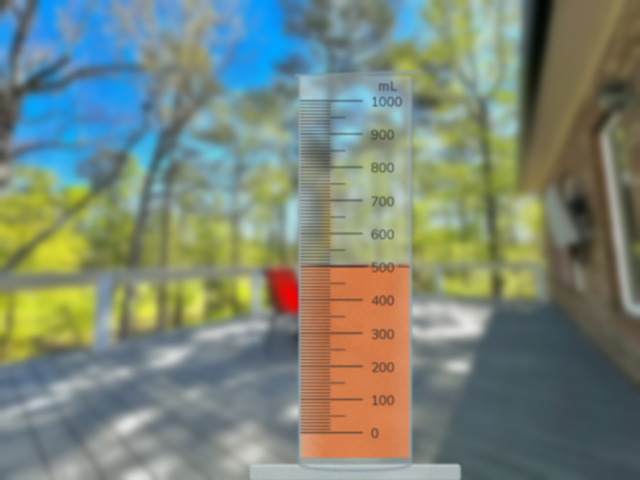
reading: 500; mL
